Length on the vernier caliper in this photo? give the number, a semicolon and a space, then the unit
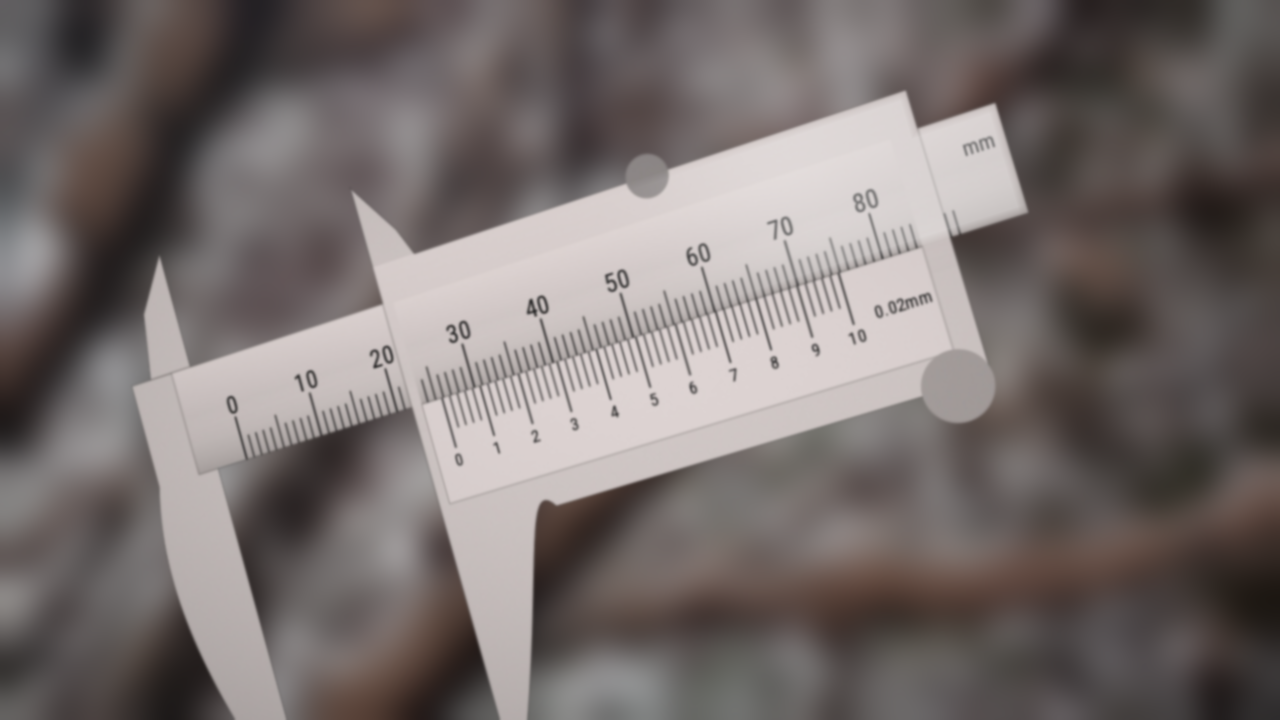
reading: 25.8; mm
